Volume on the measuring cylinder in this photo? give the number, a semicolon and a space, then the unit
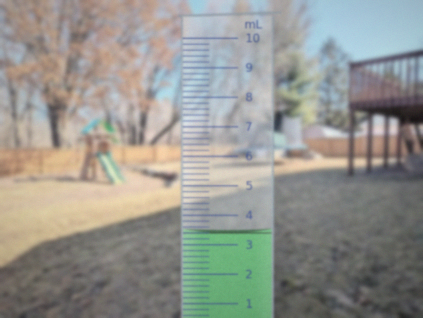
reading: 3.4; mL
